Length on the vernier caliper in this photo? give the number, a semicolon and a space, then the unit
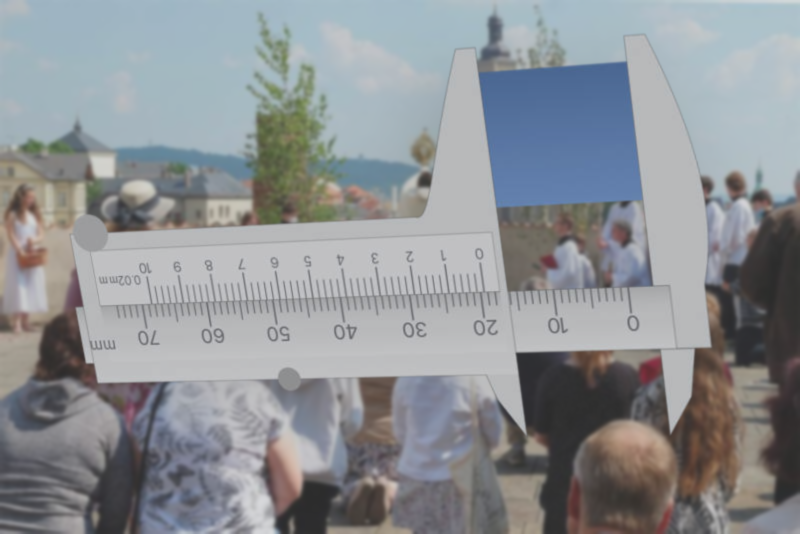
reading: 19.5; mm
